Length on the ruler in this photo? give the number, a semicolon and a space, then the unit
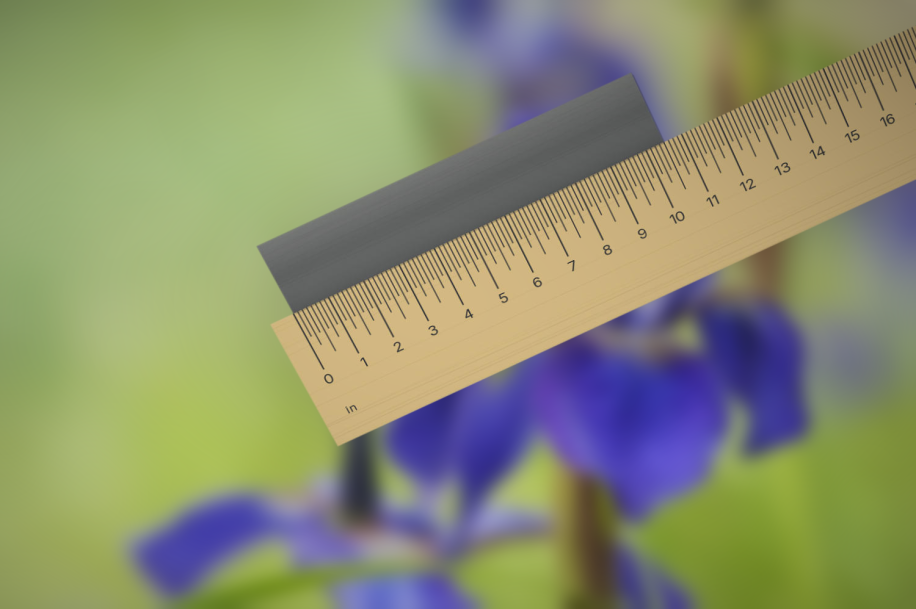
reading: 10.5; in
